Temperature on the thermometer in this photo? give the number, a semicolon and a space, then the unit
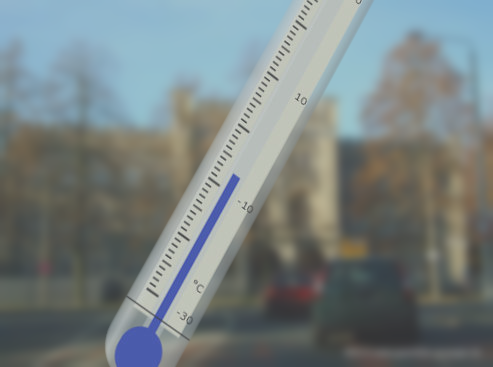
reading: -7; °C
